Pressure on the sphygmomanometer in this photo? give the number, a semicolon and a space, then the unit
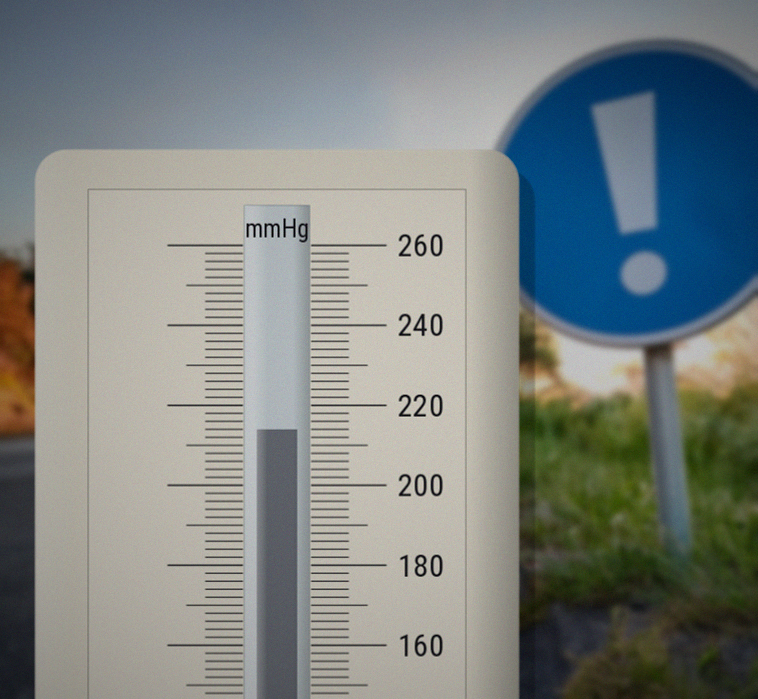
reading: 214; mmHg
